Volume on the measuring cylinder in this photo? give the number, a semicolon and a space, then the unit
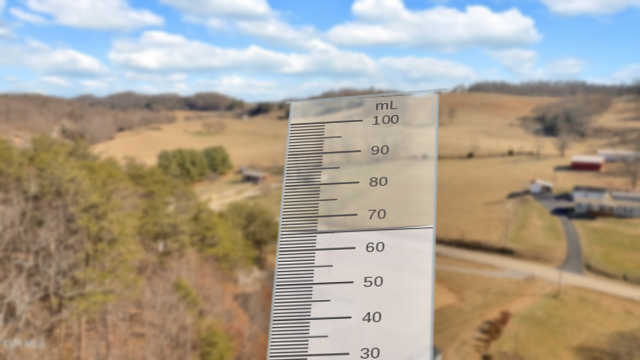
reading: 65; mL
